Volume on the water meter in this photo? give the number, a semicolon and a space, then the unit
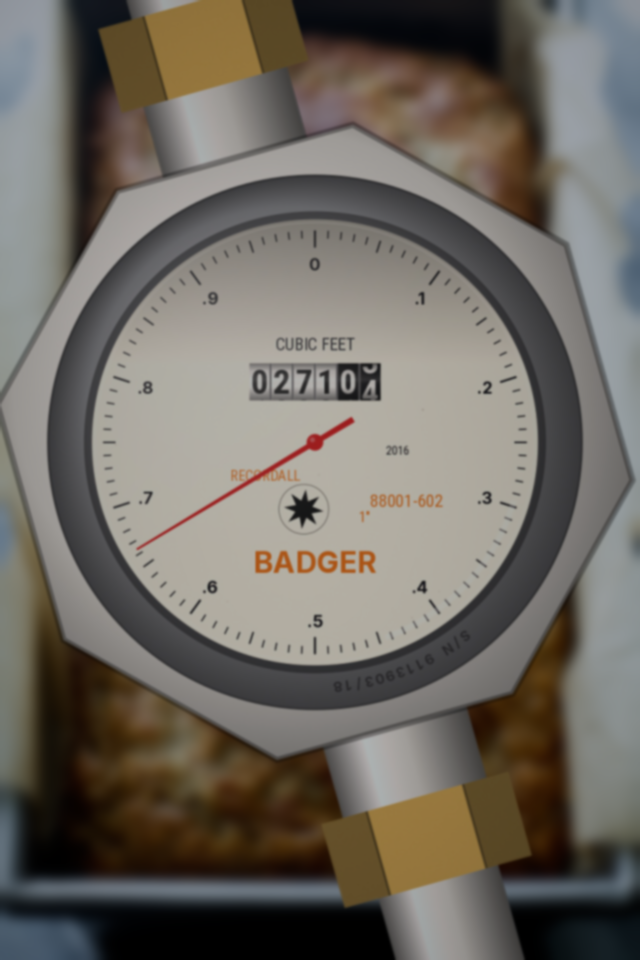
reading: 27103.66; ft³
